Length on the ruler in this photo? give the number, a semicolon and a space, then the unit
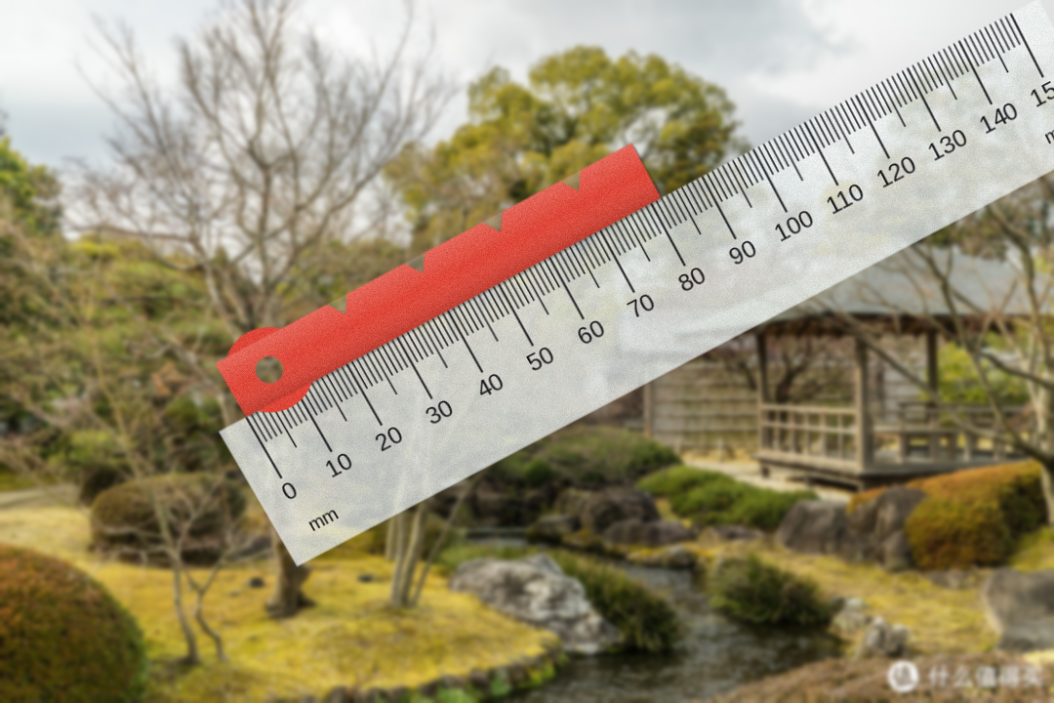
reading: 82; mm
